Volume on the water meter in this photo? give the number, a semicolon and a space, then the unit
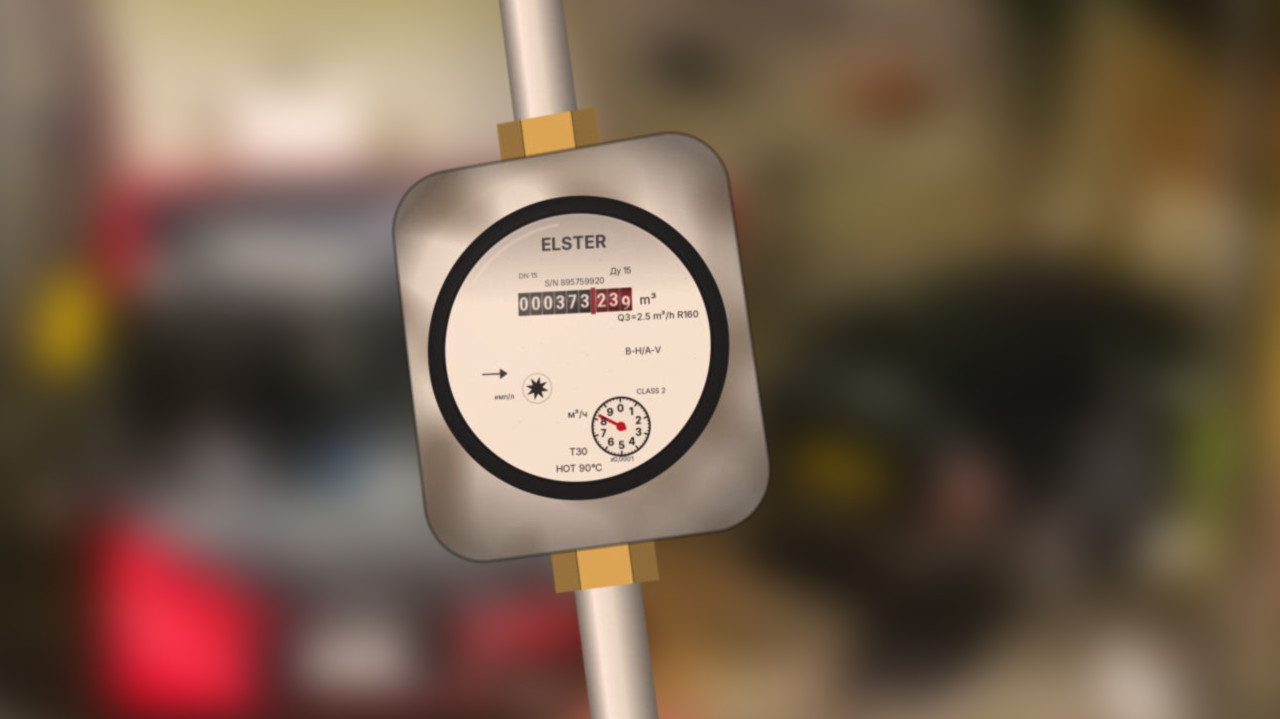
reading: 373.2388; m³
